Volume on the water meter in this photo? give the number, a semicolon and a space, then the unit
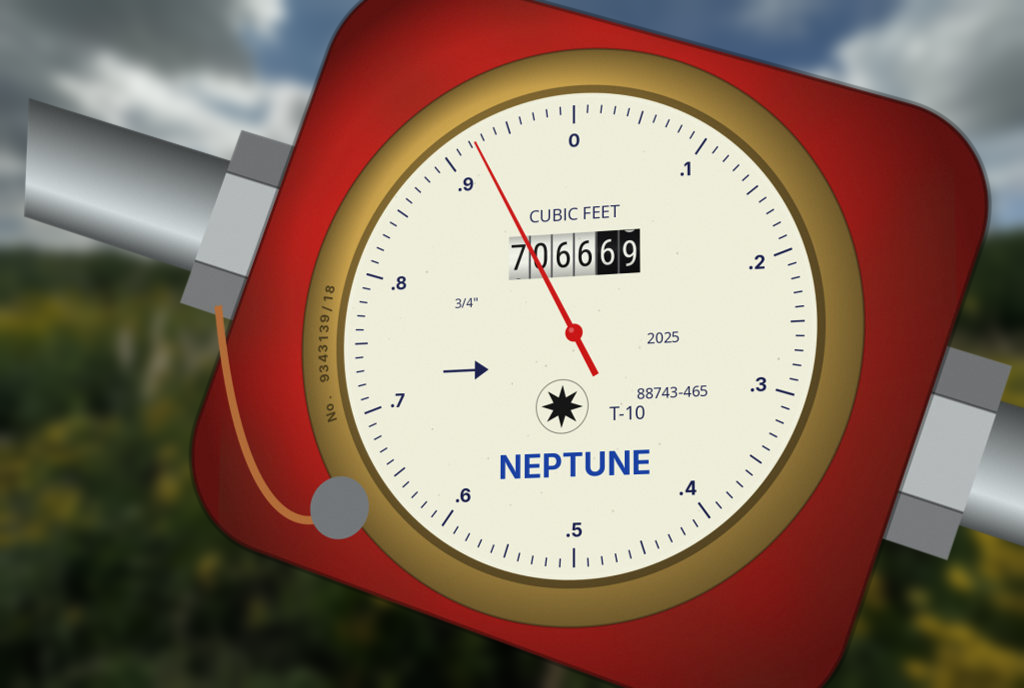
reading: 706668.92; ft³
